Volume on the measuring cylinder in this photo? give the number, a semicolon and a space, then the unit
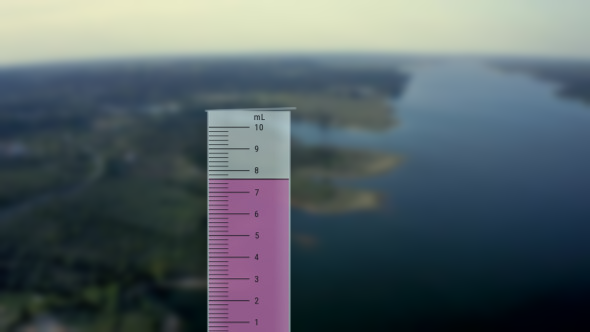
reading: 7.6; mL
